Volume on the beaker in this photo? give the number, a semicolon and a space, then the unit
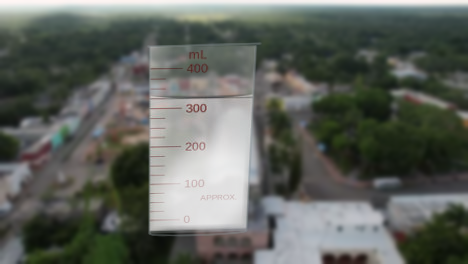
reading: 325; mL
